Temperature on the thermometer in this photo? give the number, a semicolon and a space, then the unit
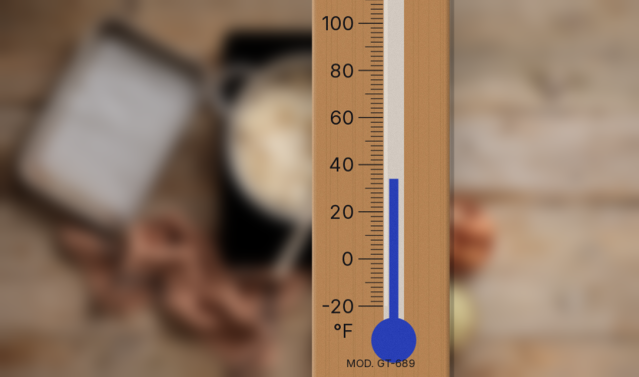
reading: 34; °F
